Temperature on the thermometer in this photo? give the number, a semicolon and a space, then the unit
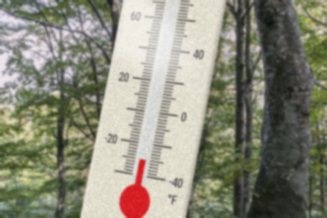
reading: -30; °F
